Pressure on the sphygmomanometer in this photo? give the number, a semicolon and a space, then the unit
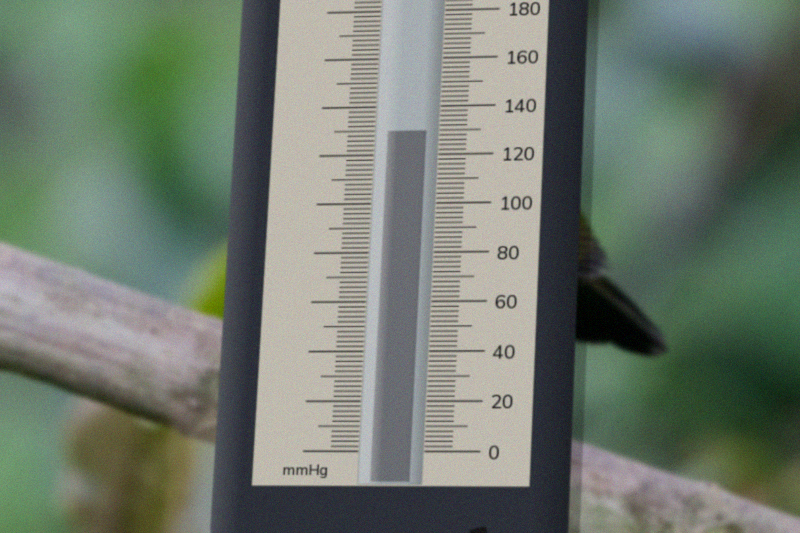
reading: 130; mmHg
